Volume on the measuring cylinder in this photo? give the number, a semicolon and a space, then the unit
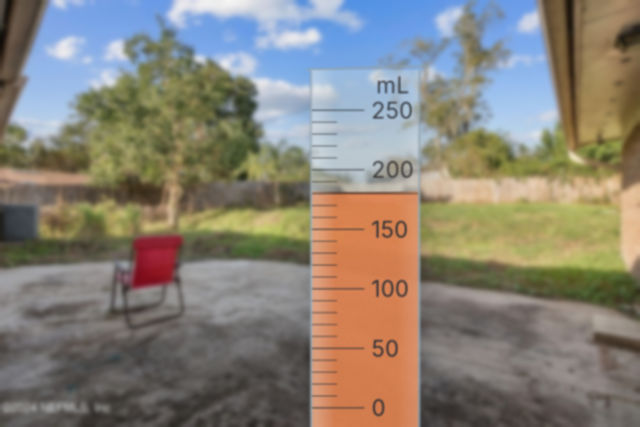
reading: 180; mL
